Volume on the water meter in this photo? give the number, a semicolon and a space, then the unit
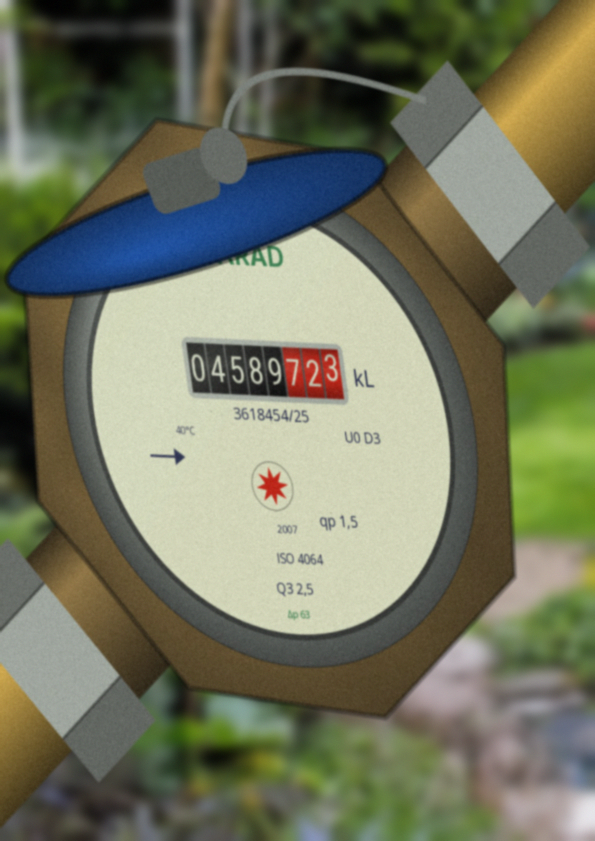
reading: 4589.723; kL
